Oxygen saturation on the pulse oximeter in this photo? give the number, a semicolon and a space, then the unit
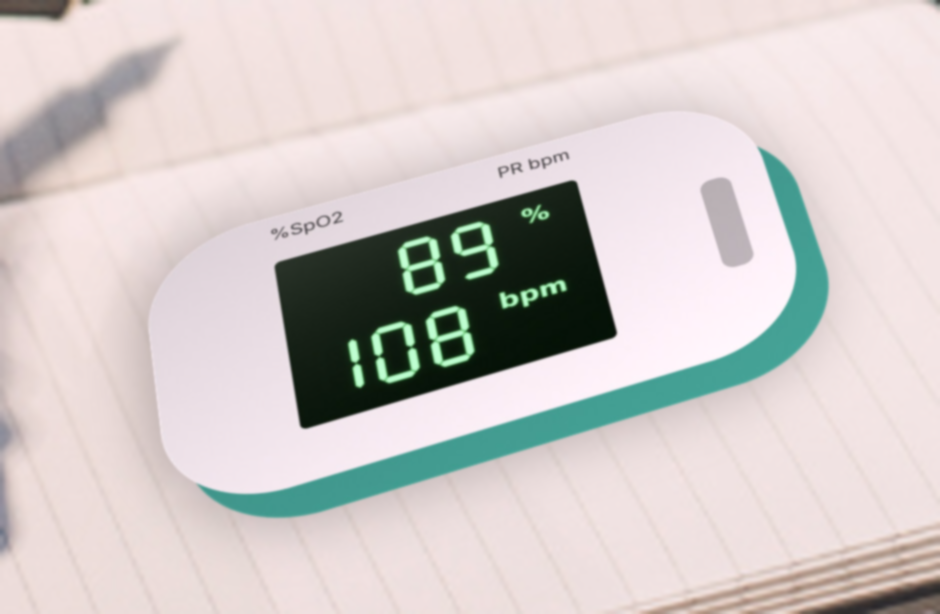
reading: 89; %
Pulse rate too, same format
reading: 108; bpm
